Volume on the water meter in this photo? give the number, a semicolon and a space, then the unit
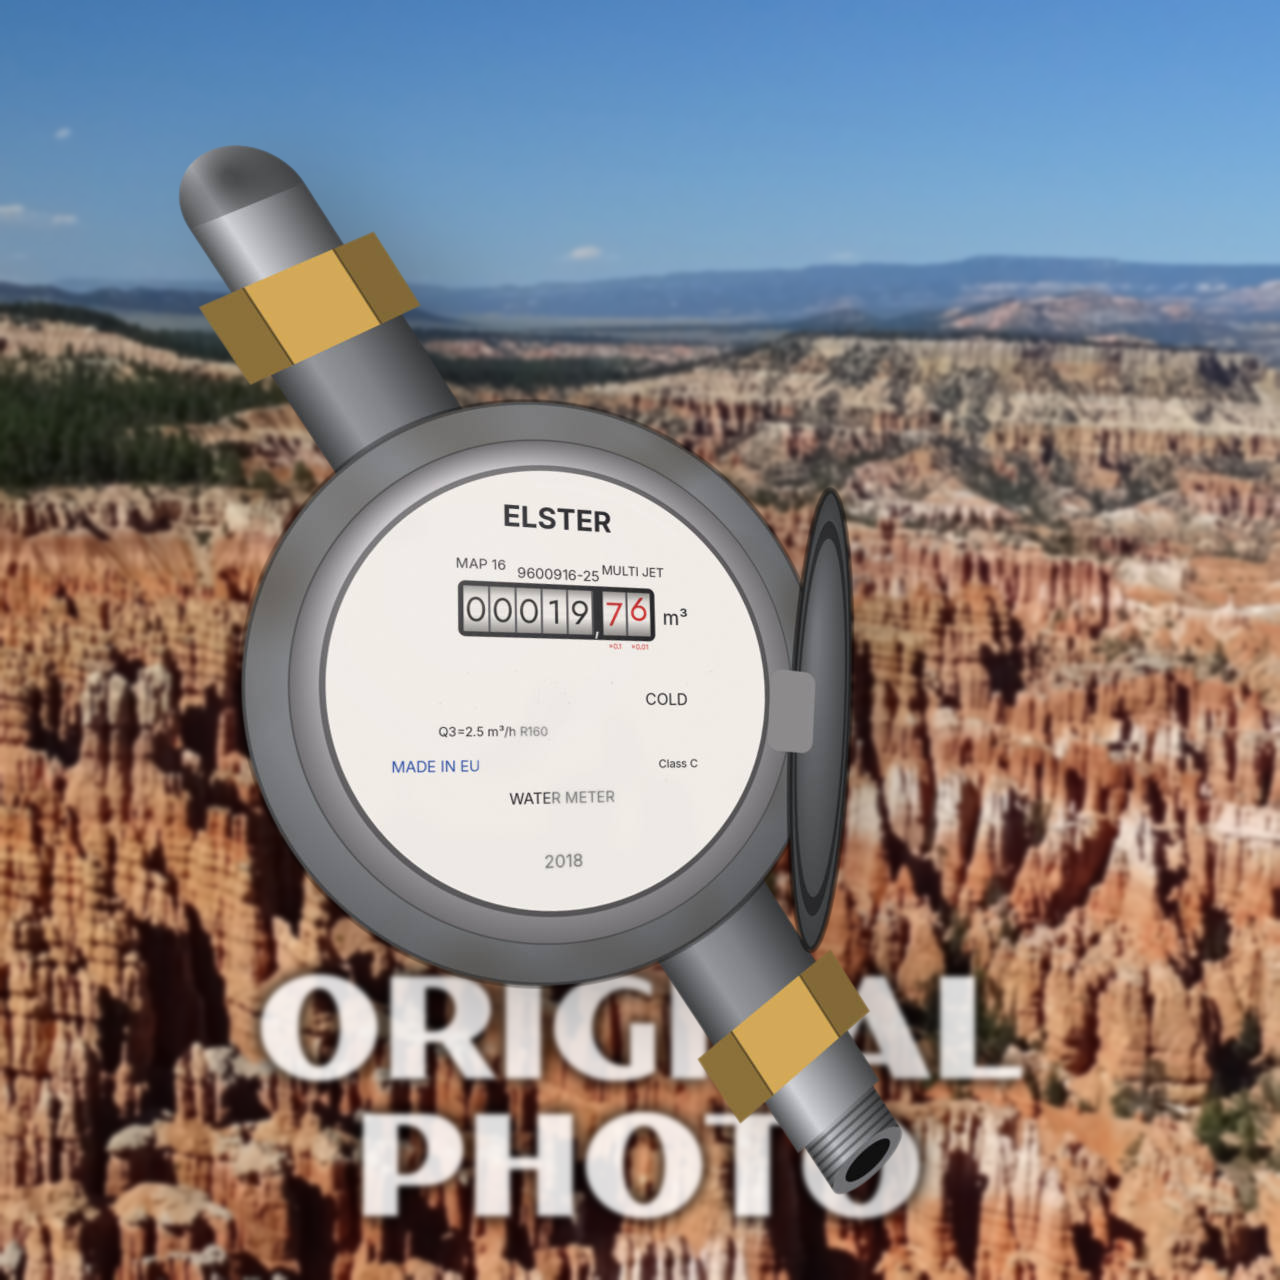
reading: 19.76; m³
